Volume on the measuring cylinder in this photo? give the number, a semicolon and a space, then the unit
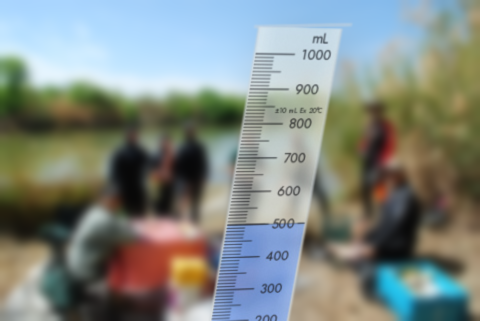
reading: 500; mL
